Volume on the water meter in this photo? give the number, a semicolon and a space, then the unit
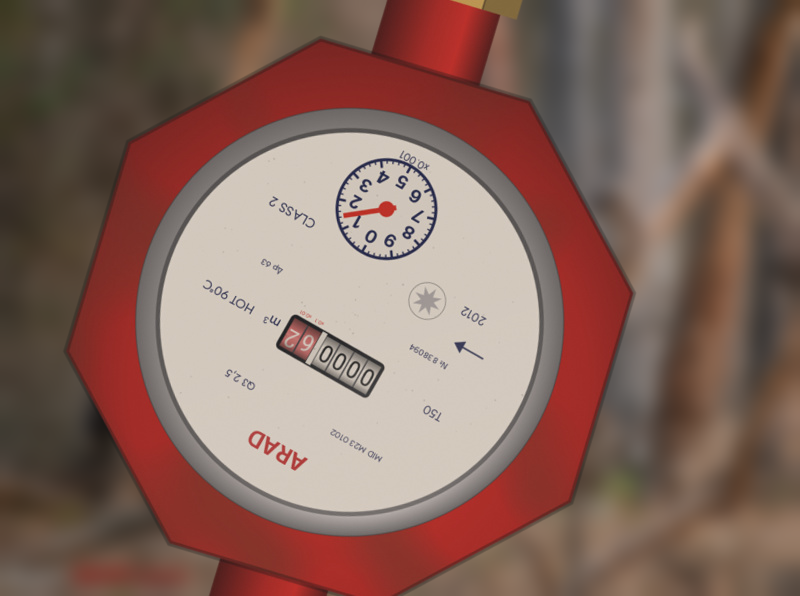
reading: 0.621; m³
